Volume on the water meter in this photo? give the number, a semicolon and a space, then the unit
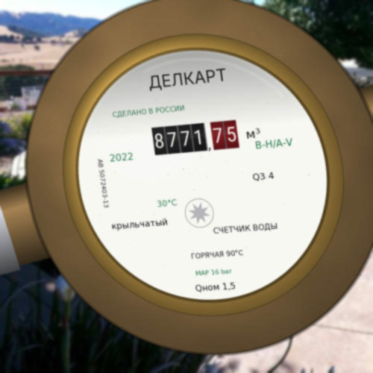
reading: 8771.75; m³
